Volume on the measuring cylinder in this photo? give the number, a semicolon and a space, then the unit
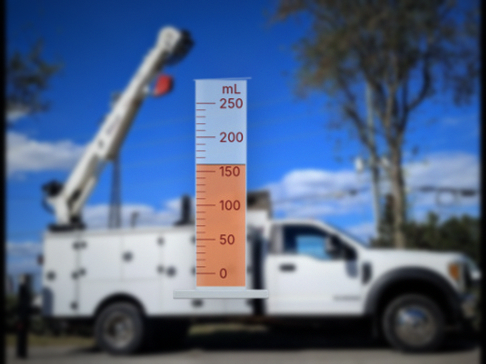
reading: 160; mL
